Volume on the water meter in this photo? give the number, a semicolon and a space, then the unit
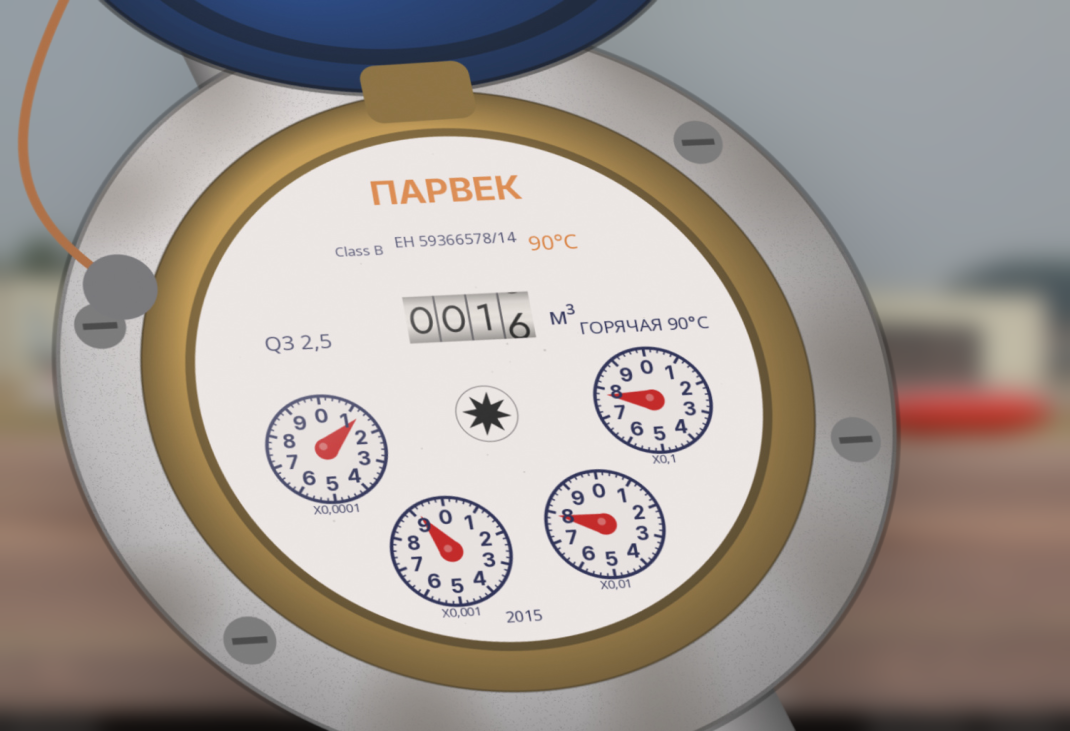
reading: 15.7791; m³
